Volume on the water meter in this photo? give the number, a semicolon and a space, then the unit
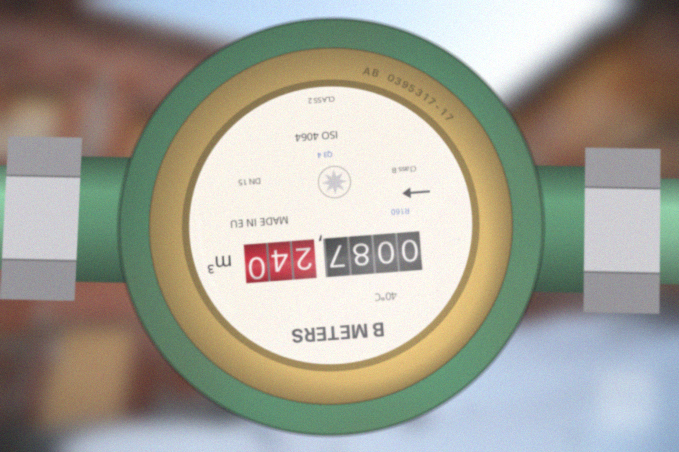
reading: 87.240; m³
